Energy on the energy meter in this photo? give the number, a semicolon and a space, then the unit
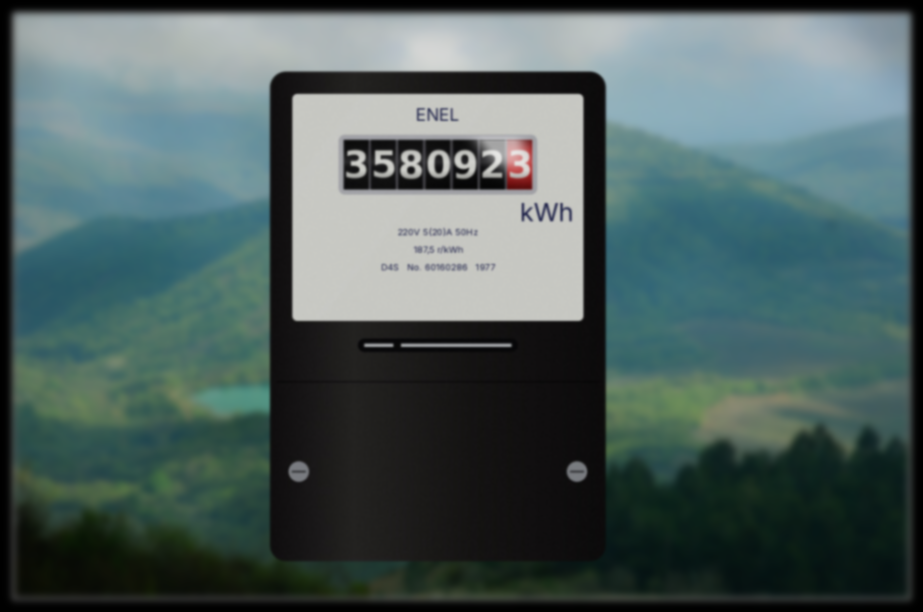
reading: 358092.3; kWh
